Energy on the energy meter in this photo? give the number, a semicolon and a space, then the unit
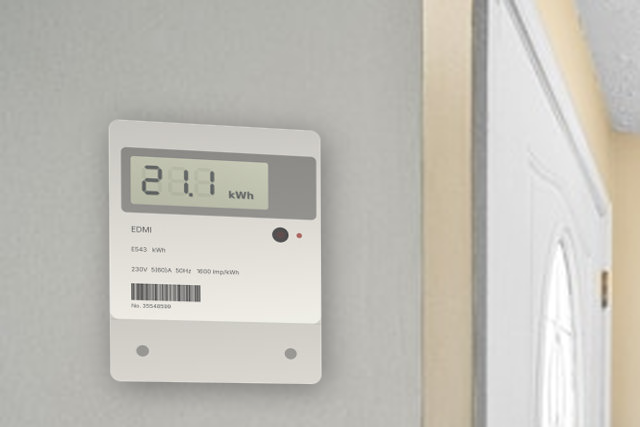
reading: 21.1; kWh
